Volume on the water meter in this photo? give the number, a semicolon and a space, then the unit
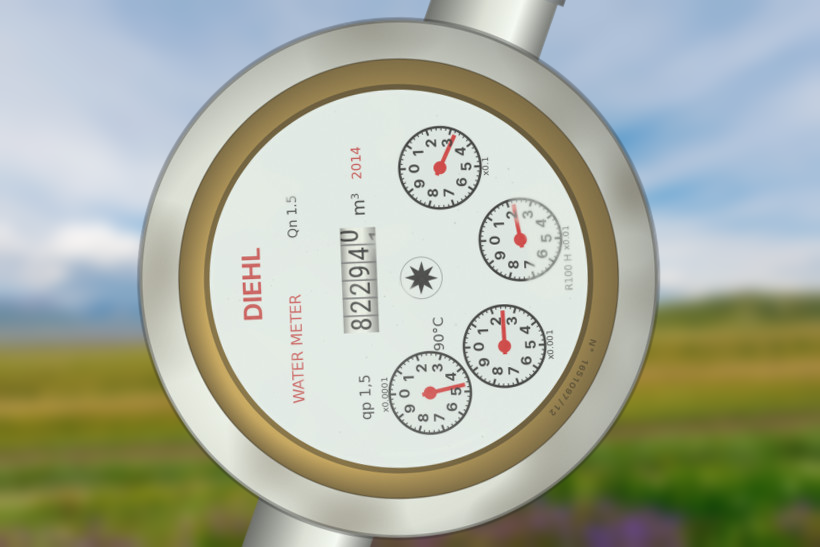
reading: 822940.3224; m³
